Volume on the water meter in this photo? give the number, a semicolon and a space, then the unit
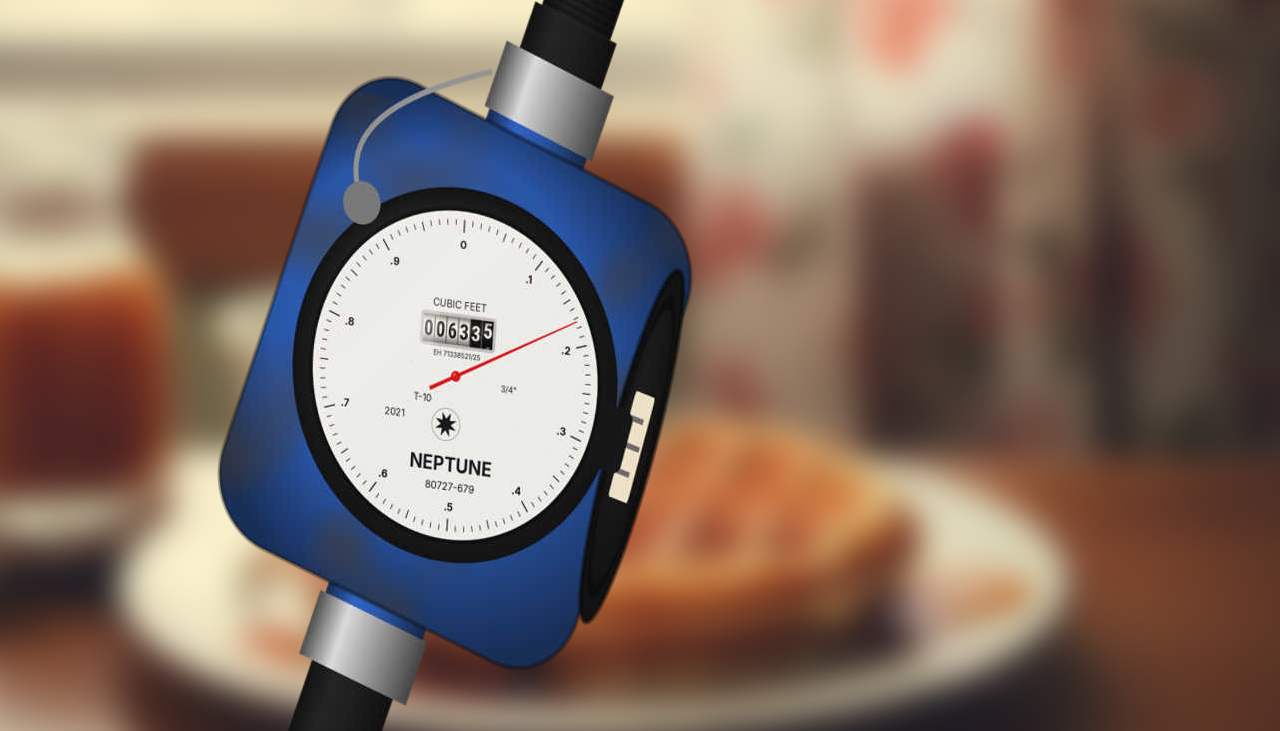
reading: 6335.17; ft³
